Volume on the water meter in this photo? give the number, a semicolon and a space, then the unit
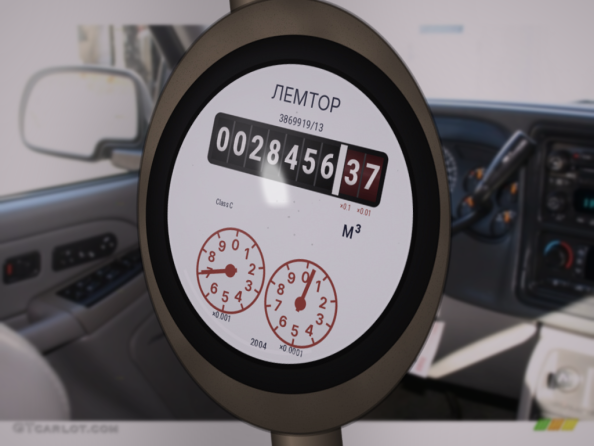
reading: 28456.3770; m³
